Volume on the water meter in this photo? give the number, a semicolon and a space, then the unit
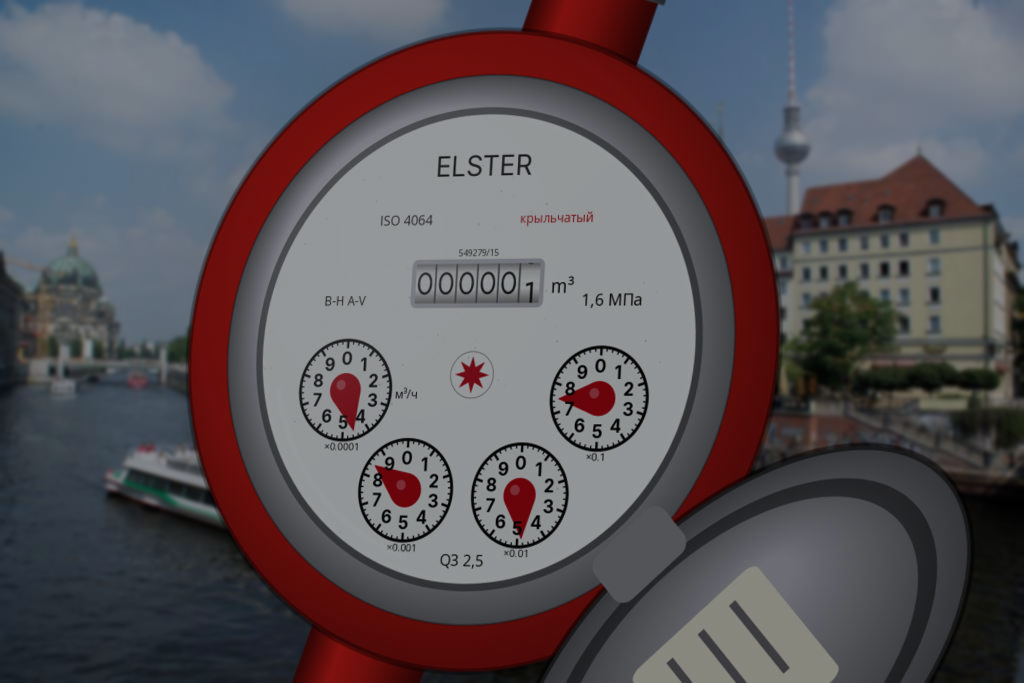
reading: 0.7484; m³
